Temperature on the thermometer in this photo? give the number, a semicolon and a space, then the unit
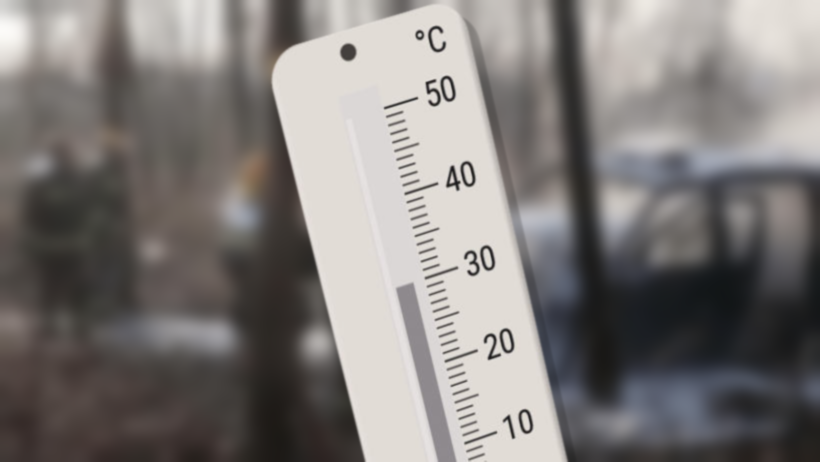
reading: 30; °C
